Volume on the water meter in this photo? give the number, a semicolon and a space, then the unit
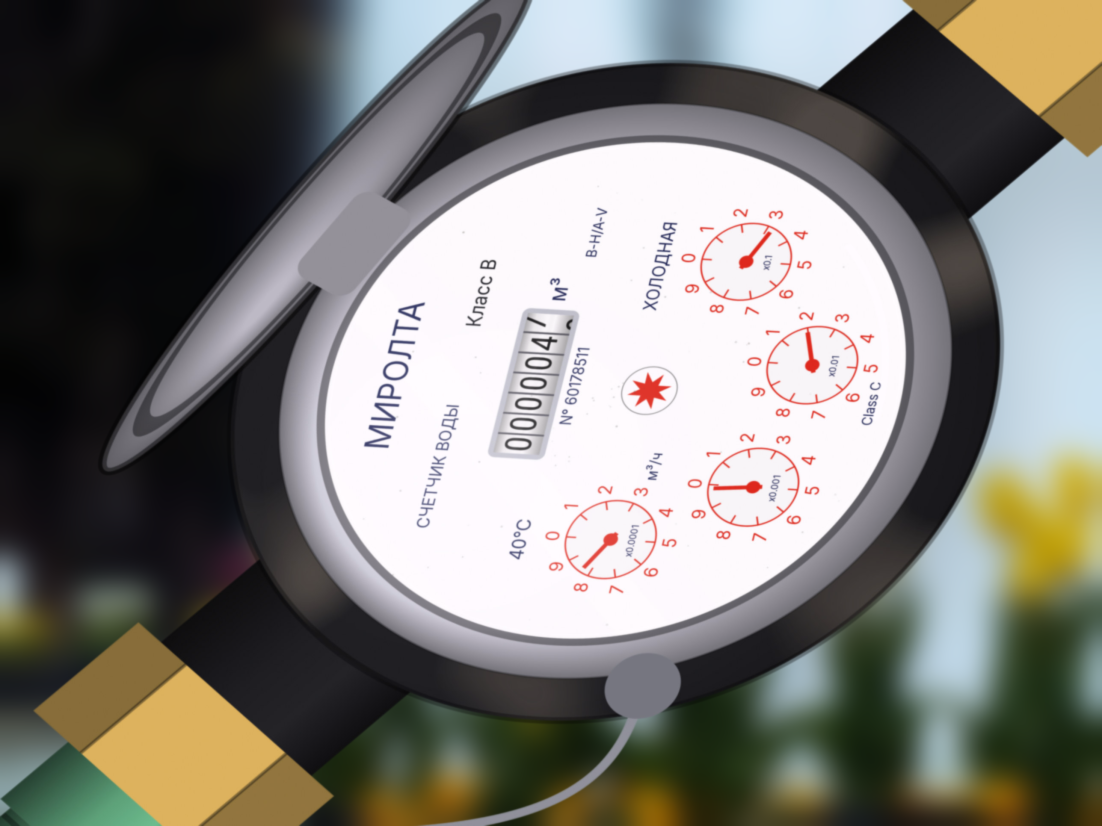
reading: 47.3198; m³
